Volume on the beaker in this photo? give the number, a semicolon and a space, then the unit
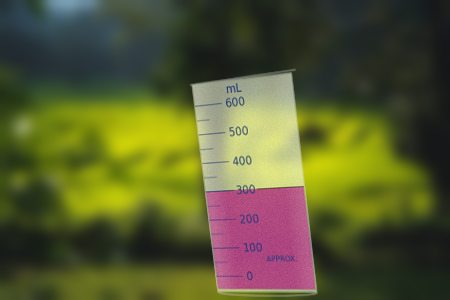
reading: 300; mL
